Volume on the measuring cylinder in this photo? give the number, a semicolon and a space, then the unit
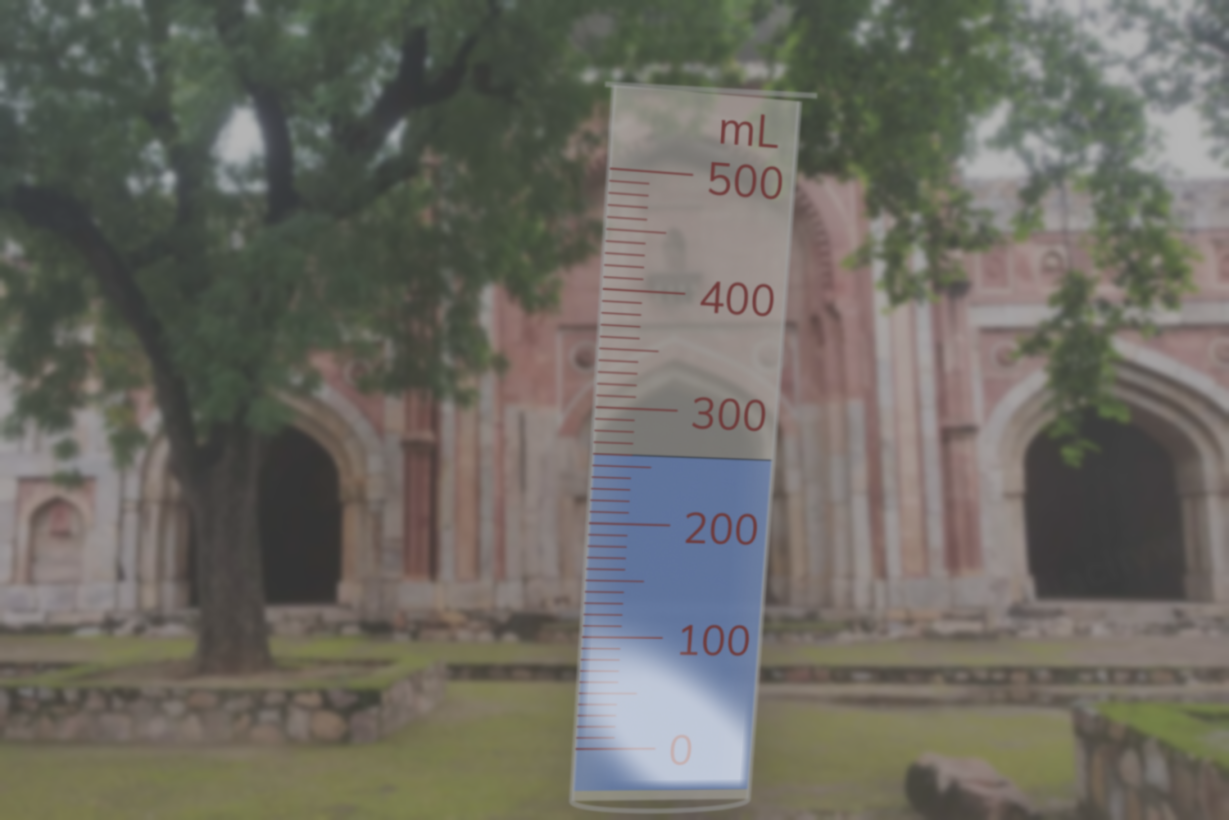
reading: 260; mL
